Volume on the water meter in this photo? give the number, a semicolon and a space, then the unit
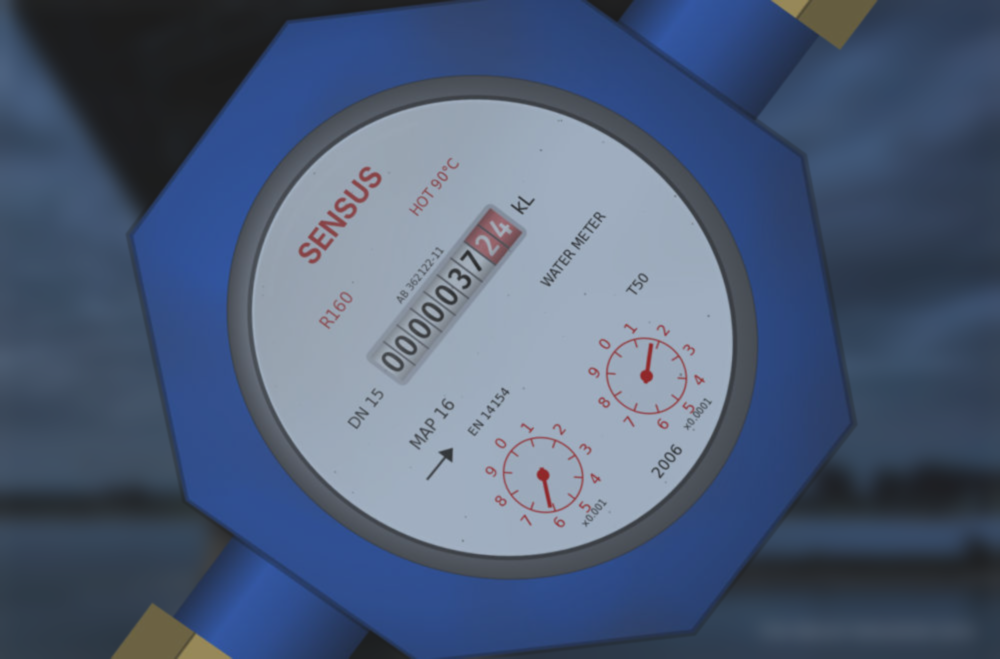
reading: 37.2461; kL
